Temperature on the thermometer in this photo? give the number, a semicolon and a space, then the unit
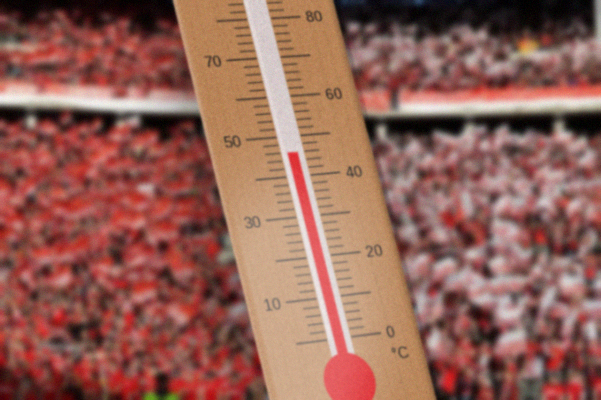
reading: 46; °C
